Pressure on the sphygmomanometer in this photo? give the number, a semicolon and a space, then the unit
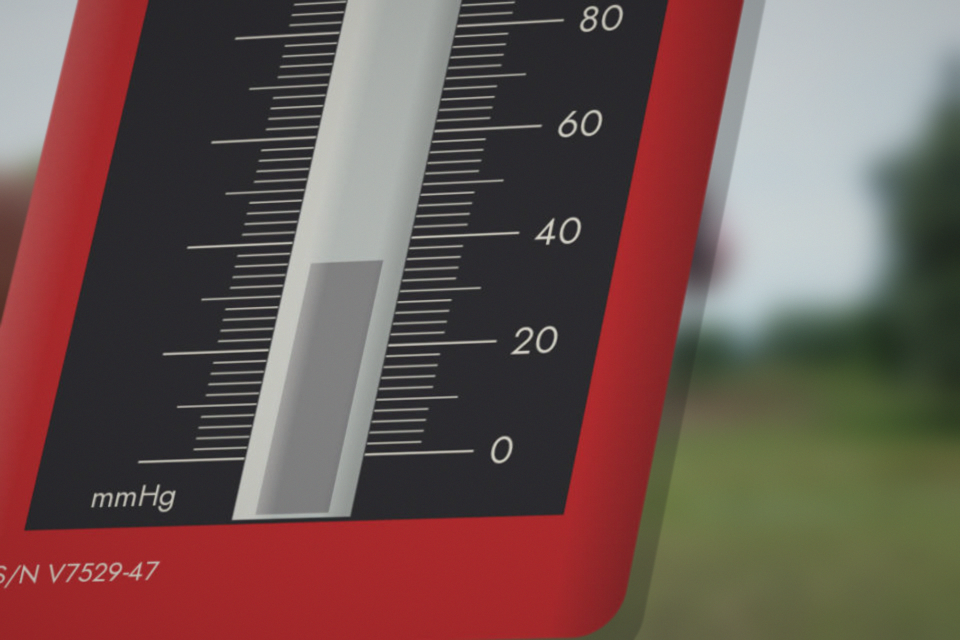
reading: 36; mmHg
